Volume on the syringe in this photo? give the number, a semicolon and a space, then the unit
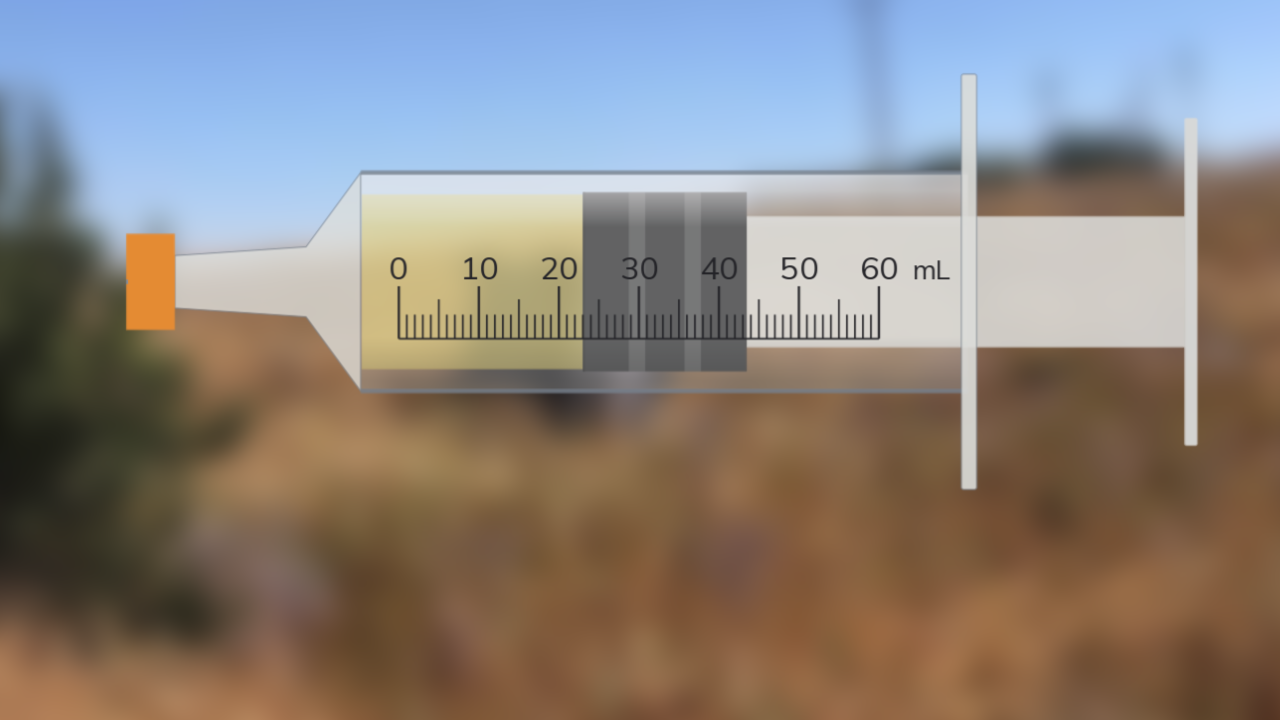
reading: 23; mL
